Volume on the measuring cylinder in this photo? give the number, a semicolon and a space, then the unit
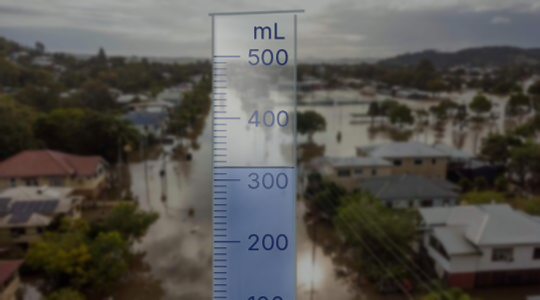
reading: 320; mL
